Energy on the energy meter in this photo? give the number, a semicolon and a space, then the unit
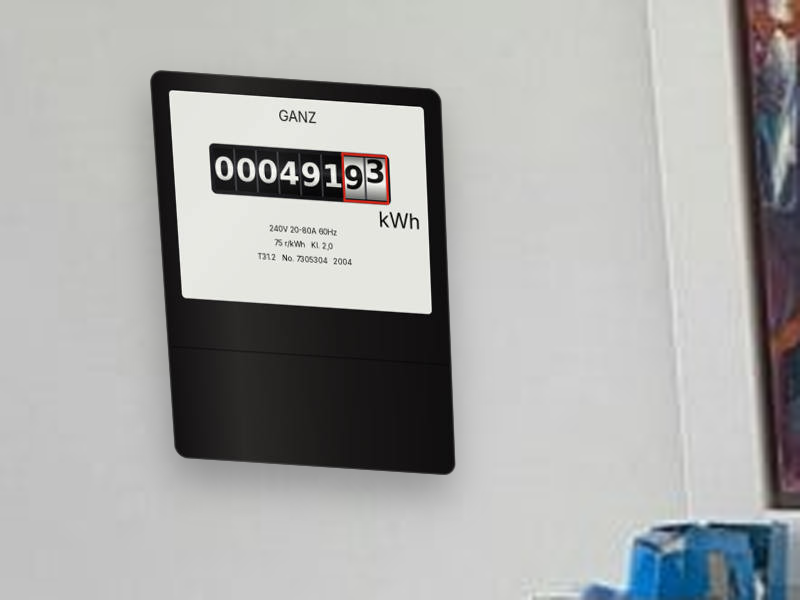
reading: 491.93; kWh
